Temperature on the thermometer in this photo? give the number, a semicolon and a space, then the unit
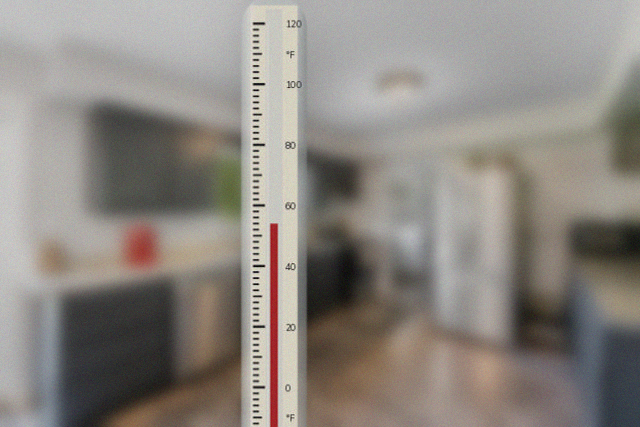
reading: 54; °F
